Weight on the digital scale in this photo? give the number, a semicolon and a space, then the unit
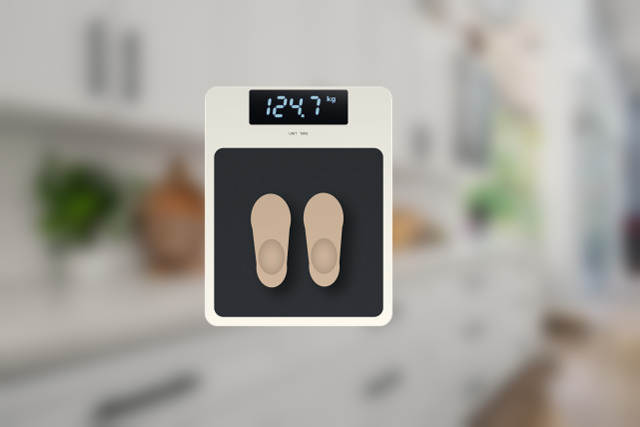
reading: 124.7; kg
